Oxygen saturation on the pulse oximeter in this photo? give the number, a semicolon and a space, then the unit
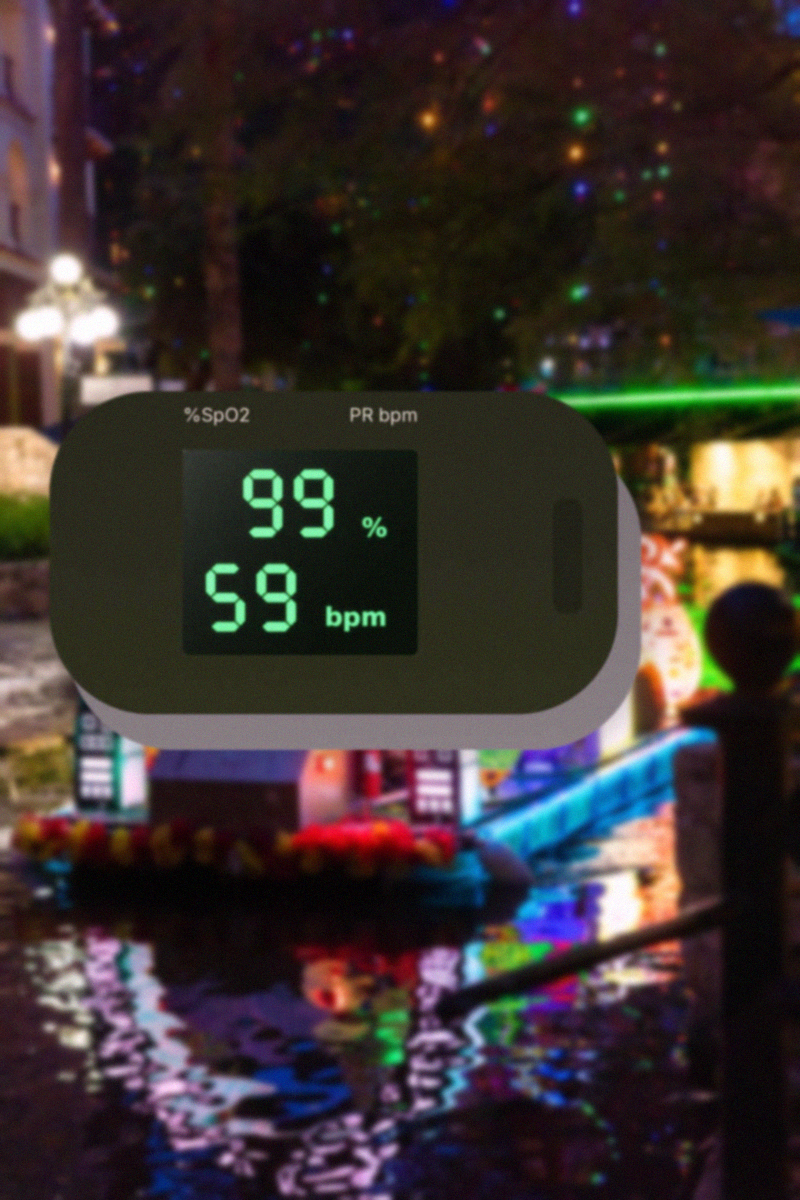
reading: 99; %
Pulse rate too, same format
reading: 59; bpm
